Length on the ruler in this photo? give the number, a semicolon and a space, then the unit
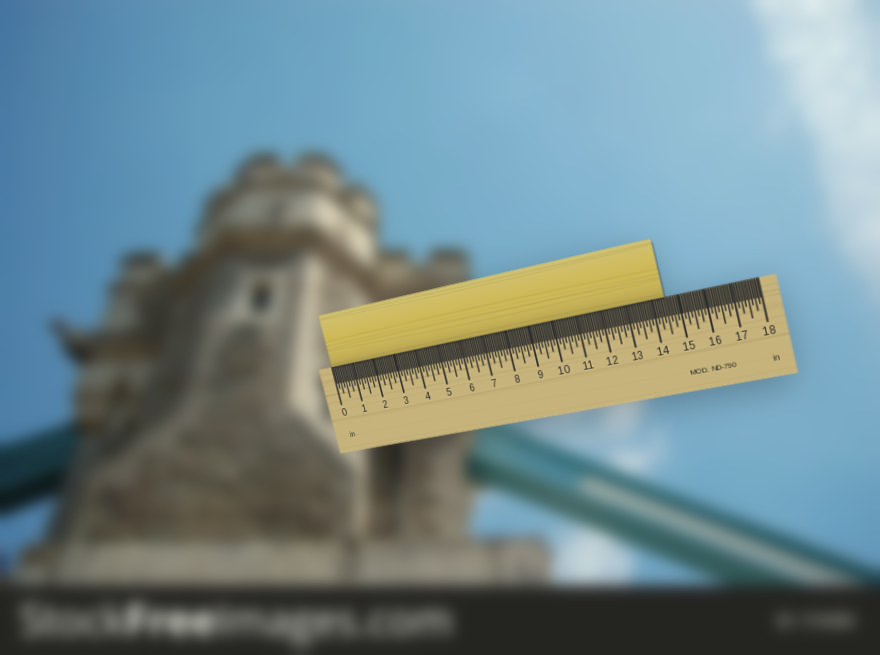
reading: 14.5; in
